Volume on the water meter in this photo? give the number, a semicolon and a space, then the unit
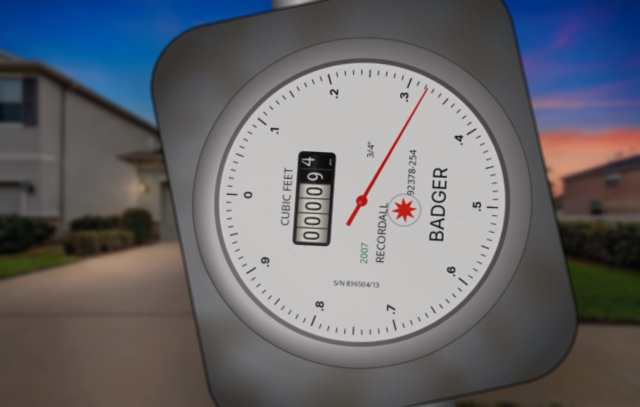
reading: 94.32; ft³
